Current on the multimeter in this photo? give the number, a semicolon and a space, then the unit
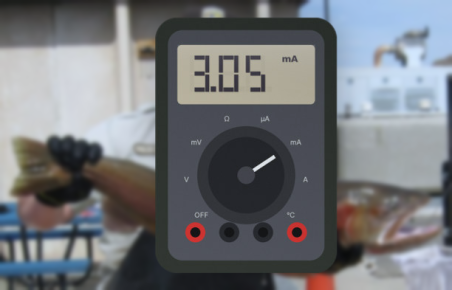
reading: 3.05; mA
